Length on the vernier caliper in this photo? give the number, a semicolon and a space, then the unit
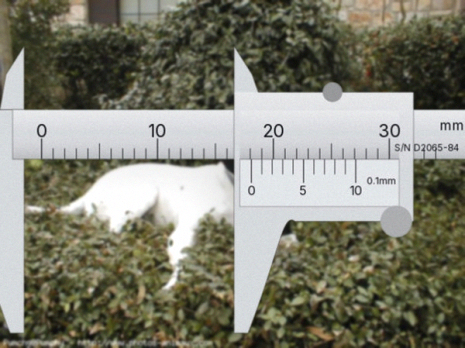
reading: 18.1; mm
